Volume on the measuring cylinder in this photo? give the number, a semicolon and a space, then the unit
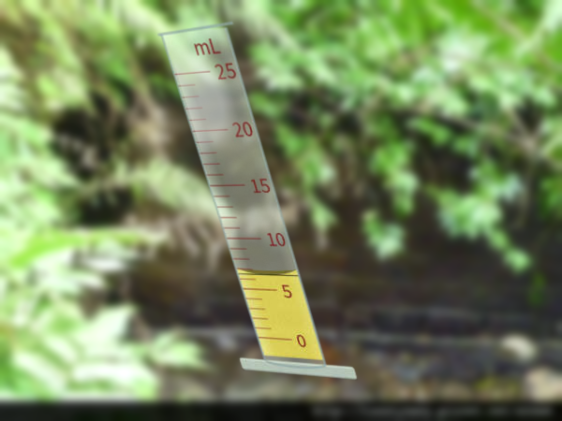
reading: 6.5; mL
